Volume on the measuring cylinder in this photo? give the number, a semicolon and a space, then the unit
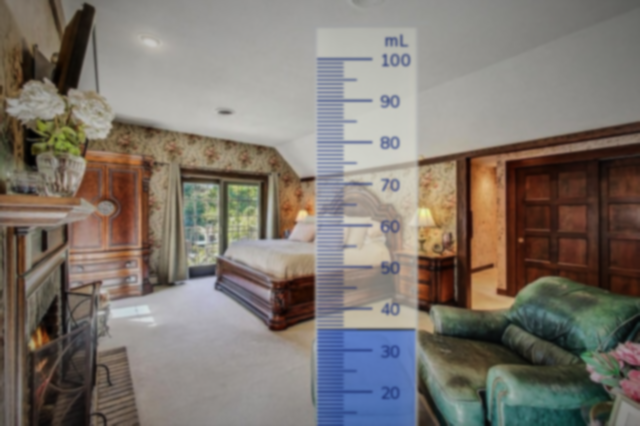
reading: 35; mL
